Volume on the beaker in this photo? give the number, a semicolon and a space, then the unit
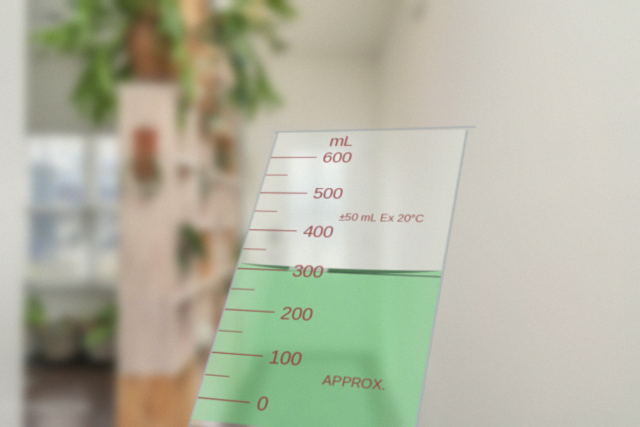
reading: 300; mL
